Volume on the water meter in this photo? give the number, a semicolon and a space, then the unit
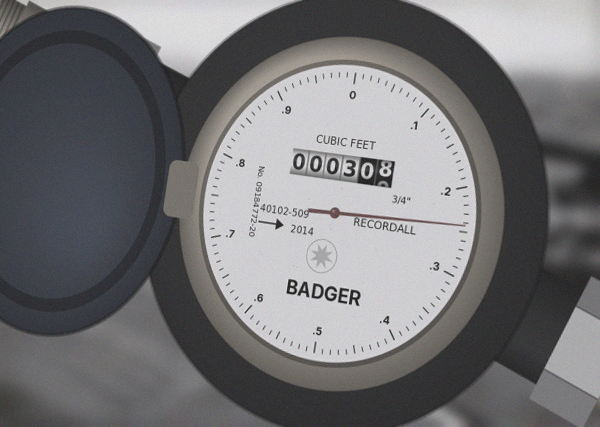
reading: 308.24; ft³
